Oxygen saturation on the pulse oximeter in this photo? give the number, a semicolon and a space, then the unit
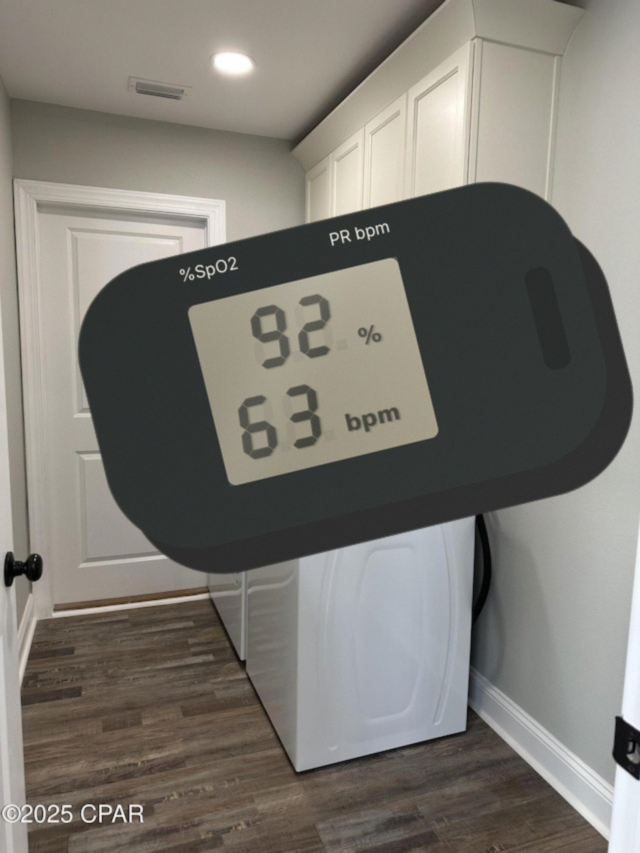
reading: 92; %
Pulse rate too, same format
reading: 63; bpm
